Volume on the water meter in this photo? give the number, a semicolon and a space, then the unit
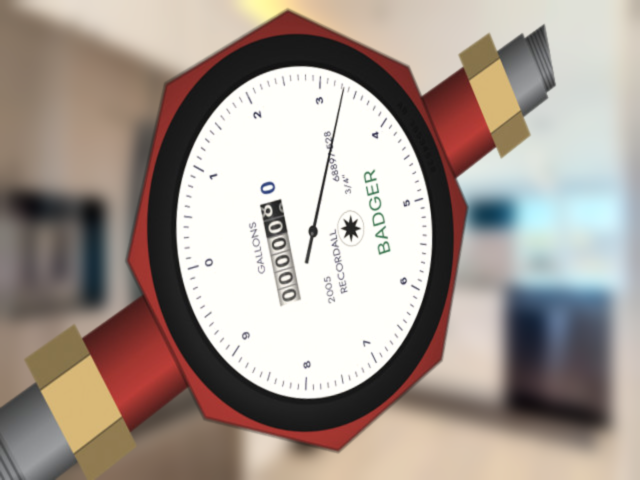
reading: 83.3; gal
